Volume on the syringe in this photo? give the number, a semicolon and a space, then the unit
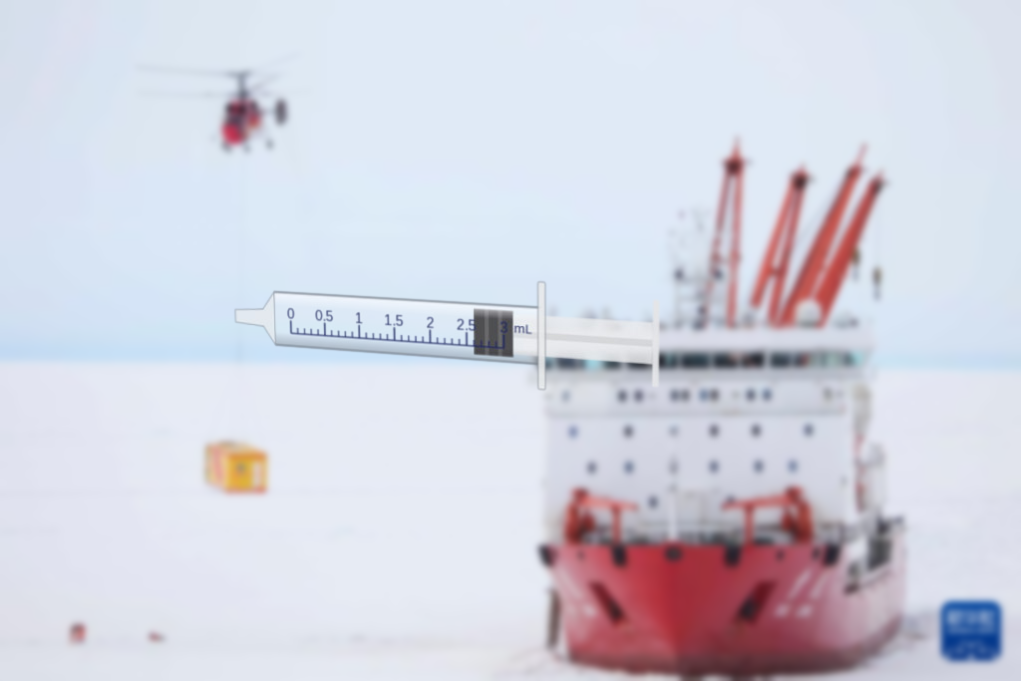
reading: 2.6; mL
